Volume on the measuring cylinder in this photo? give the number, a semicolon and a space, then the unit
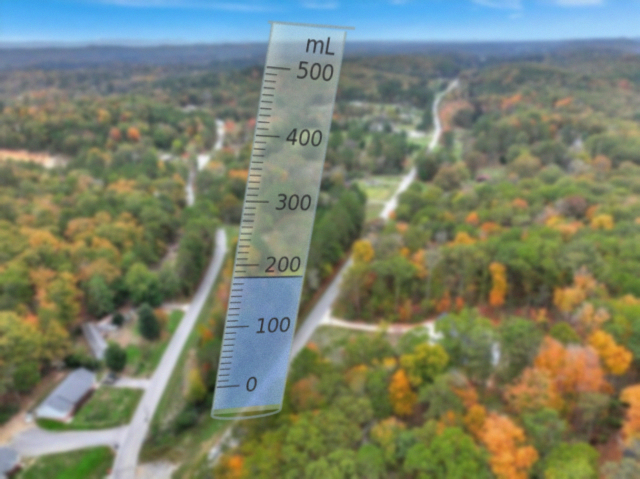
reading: 180; mL
